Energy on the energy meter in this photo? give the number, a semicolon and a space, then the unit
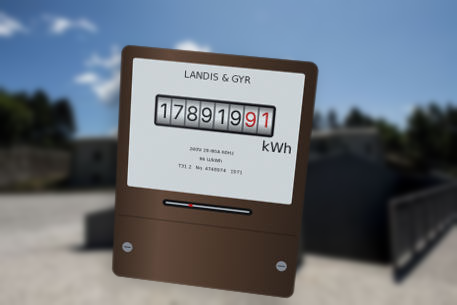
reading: 178919.91; kWh
